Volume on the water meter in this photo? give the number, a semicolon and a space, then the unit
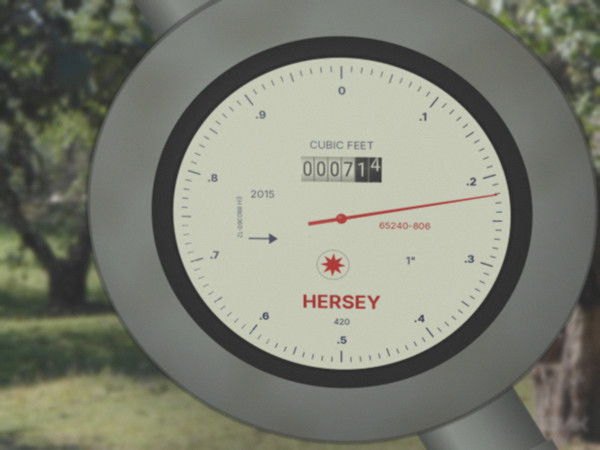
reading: 714.22; ft³
